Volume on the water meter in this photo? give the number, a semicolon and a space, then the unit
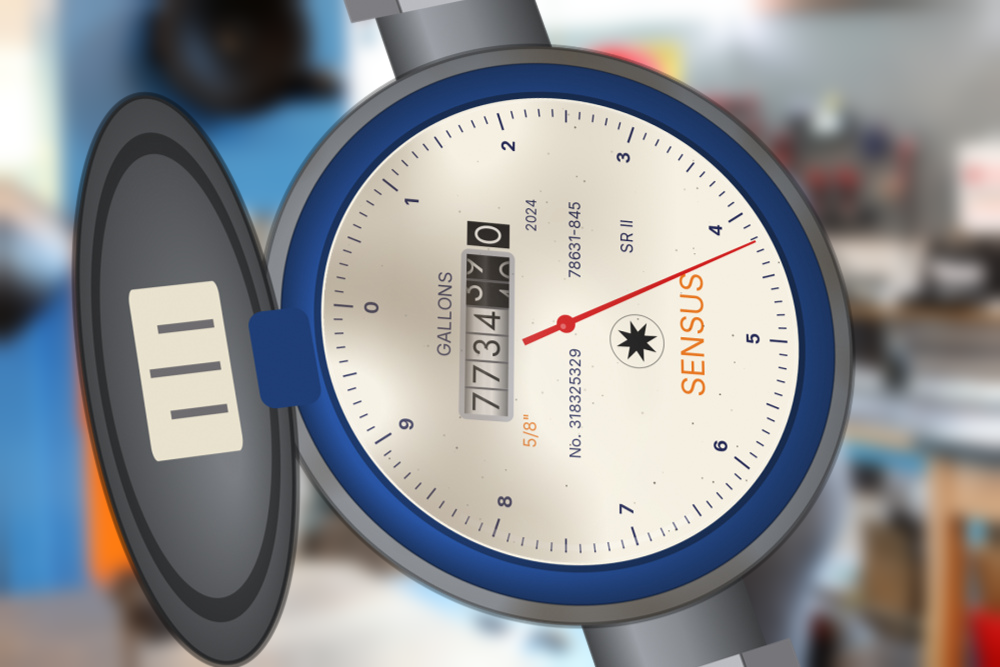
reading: 7734394.2; gal
